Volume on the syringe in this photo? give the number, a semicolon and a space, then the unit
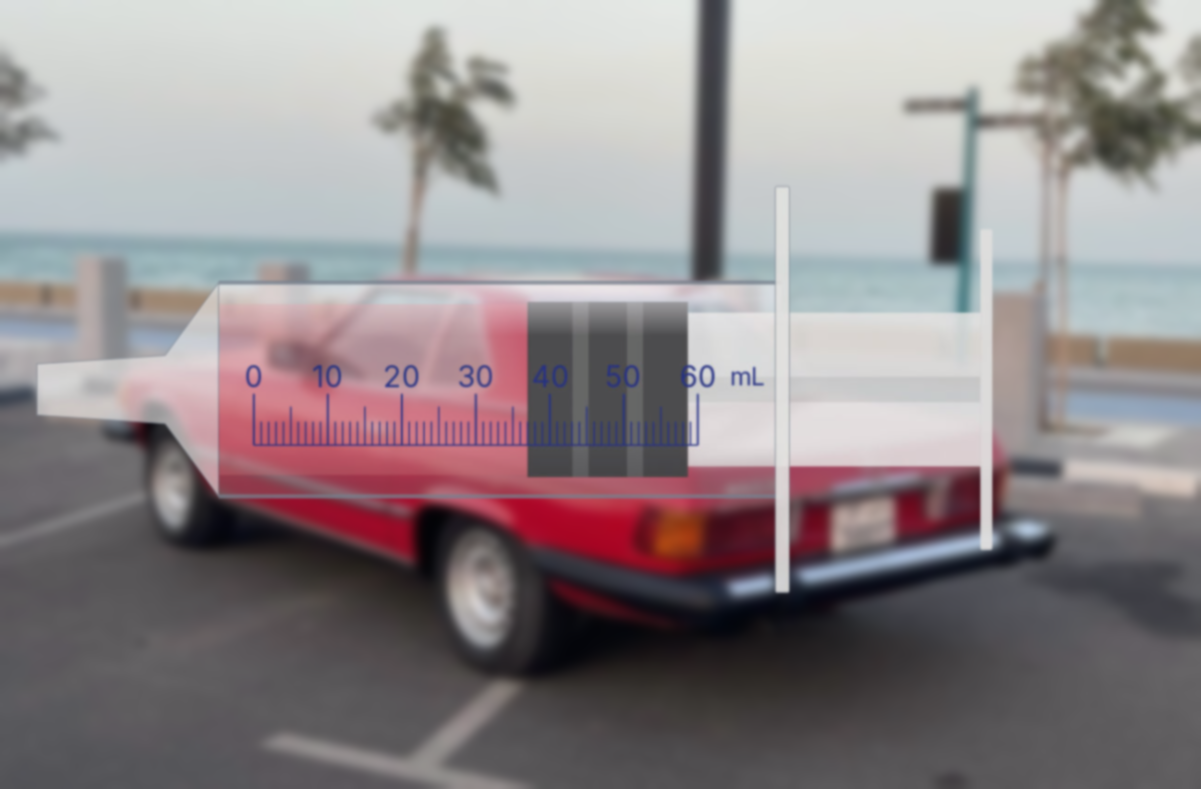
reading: 37; mL
